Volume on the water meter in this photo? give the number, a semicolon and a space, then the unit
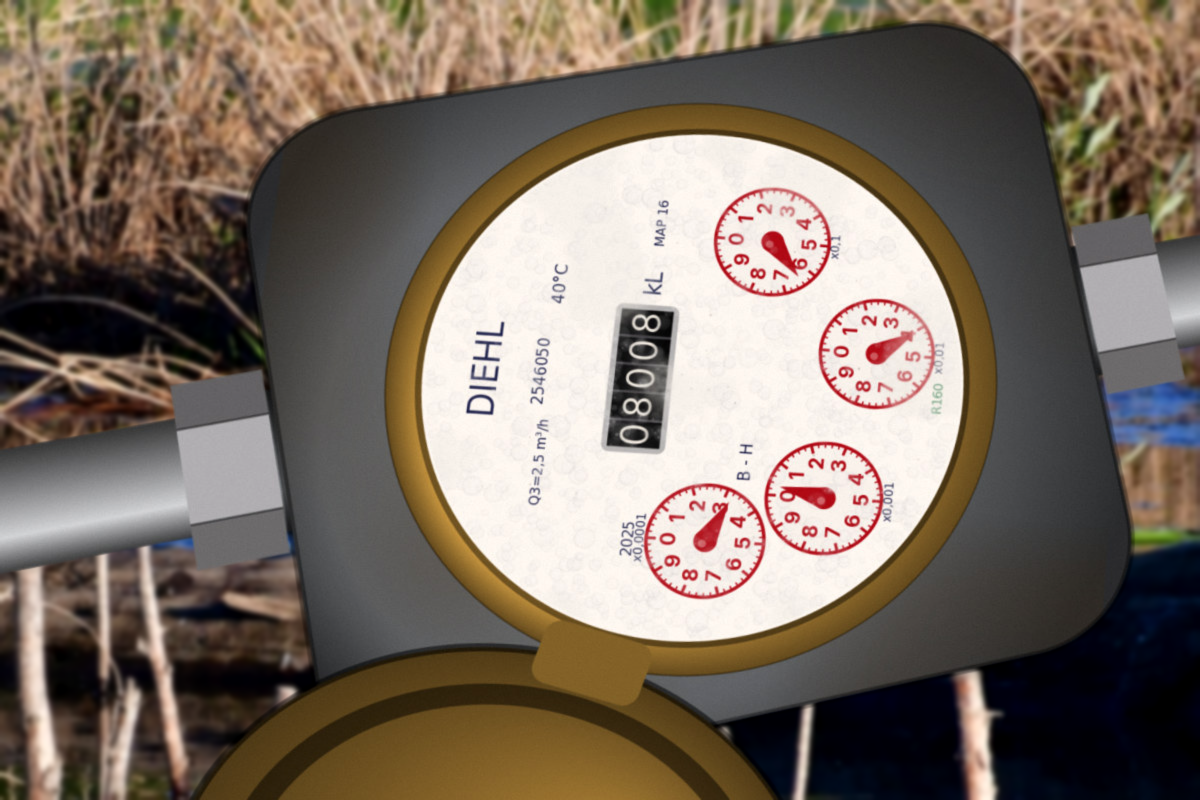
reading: 8008.6403; kL
